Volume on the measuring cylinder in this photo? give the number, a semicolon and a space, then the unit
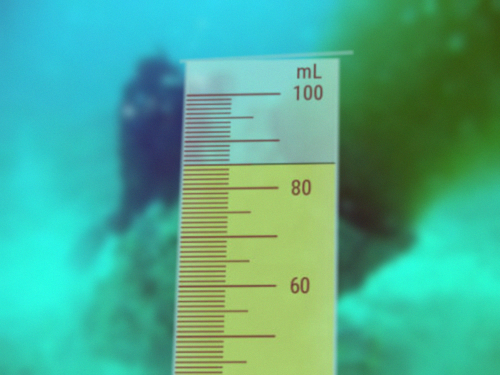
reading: 85; mL
